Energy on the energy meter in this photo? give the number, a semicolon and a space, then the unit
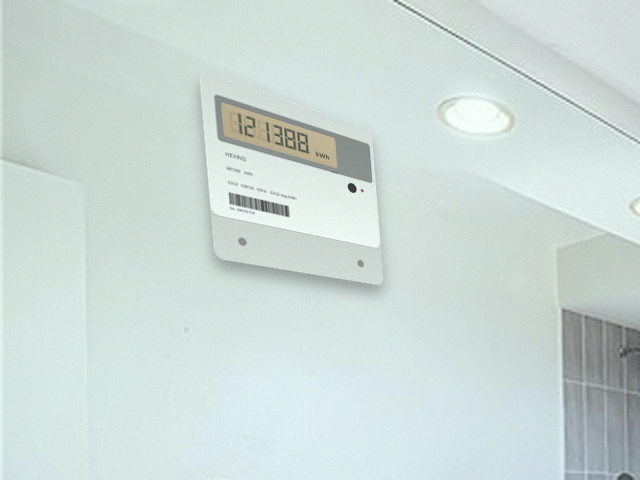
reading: 121388; kWh
